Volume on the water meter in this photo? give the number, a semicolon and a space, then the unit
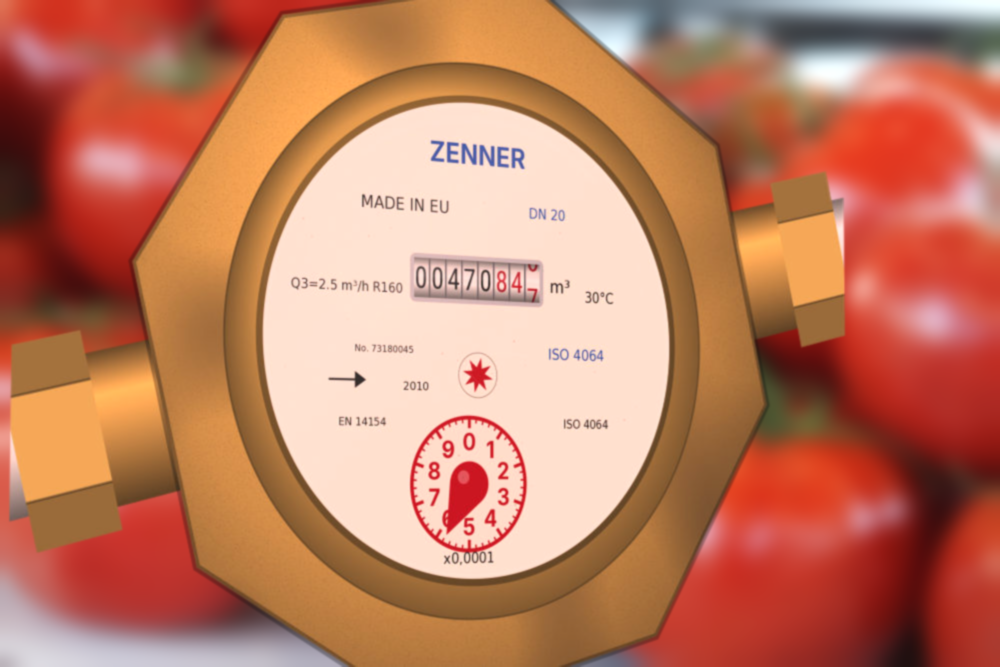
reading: 470.8465; m³
